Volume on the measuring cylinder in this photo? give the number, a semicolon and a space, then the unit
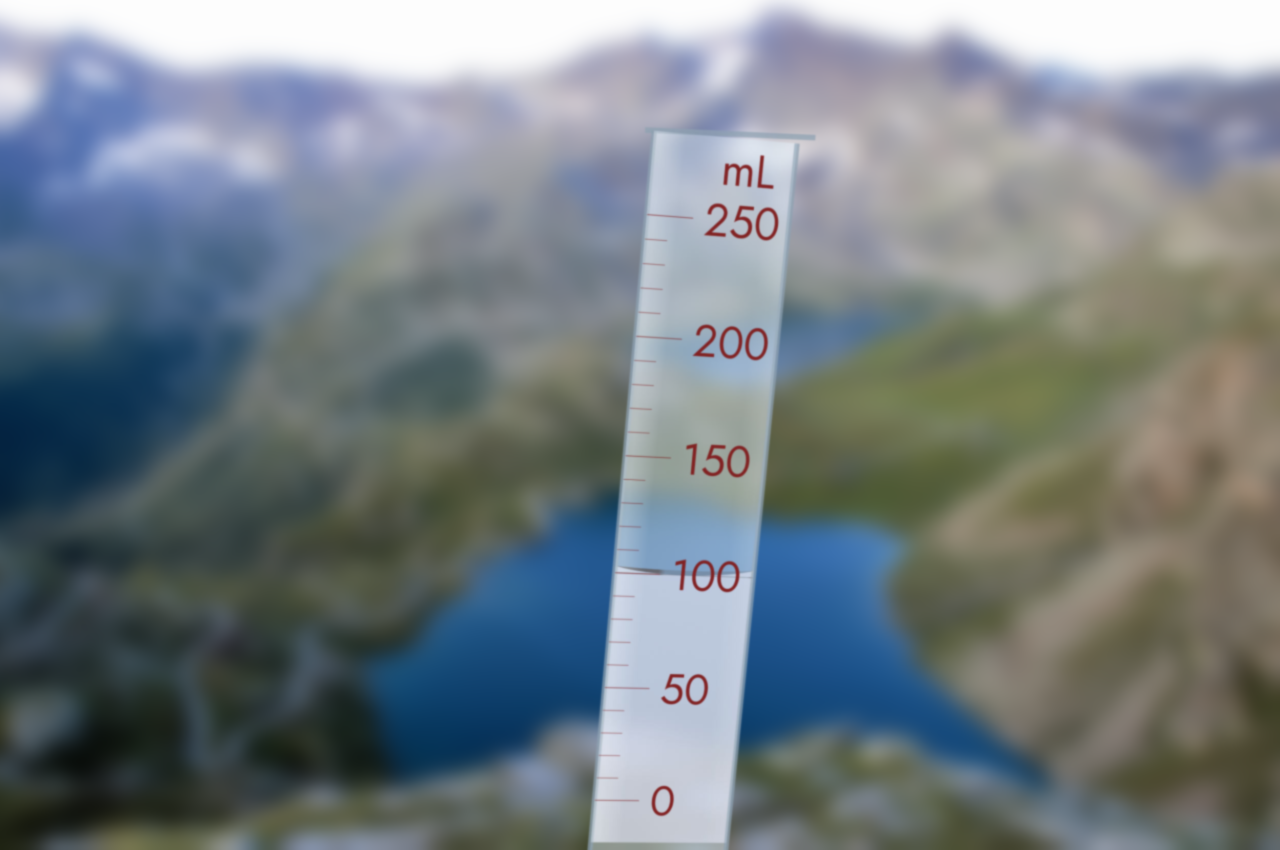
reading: 100; mL
